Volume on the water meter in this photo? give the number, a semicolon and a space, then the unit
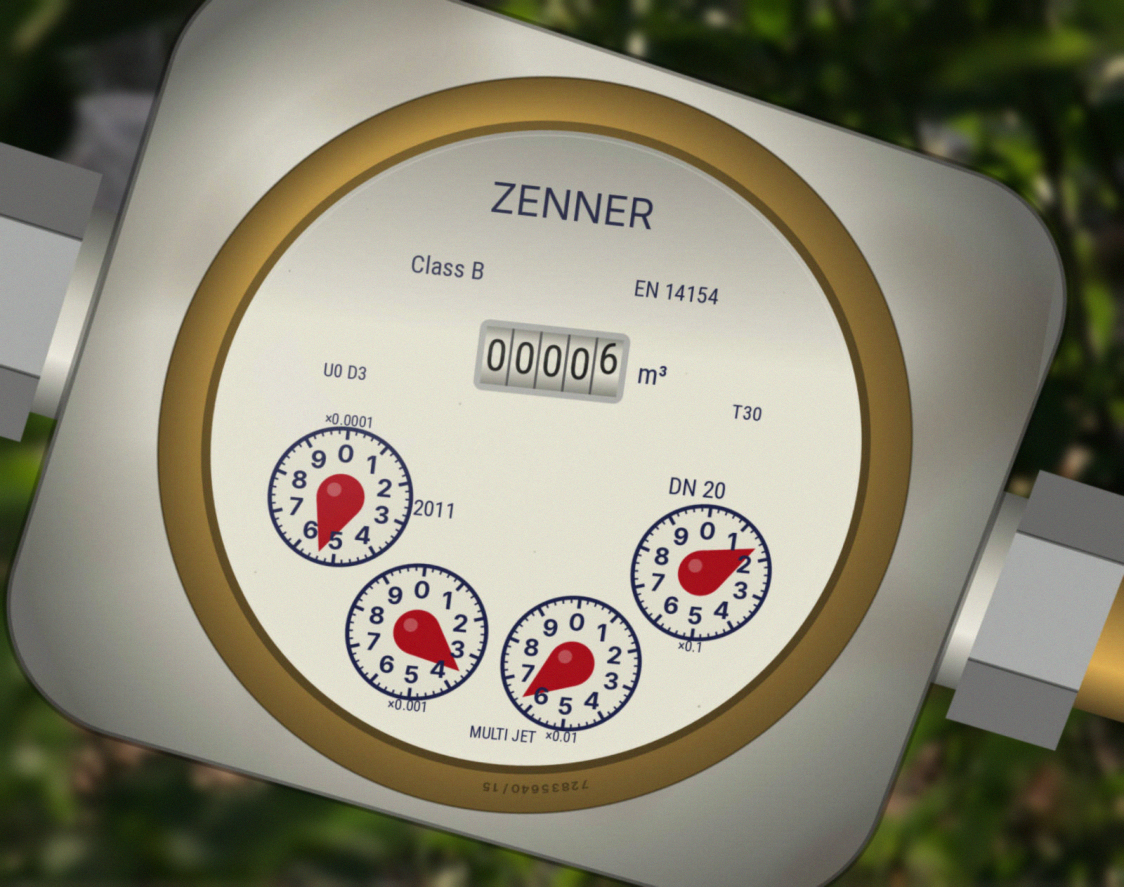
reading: 6.1635; m³
